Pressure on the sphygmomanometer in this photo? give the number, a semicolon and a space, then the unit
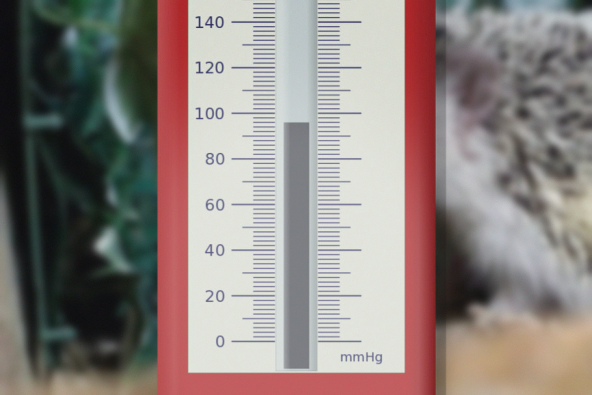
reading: 96; mmHg
